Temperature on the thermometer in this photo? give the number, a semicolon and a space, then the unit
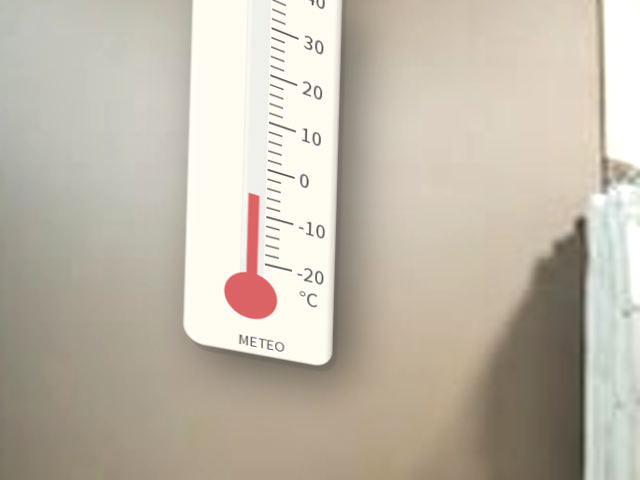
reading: -6; °C
